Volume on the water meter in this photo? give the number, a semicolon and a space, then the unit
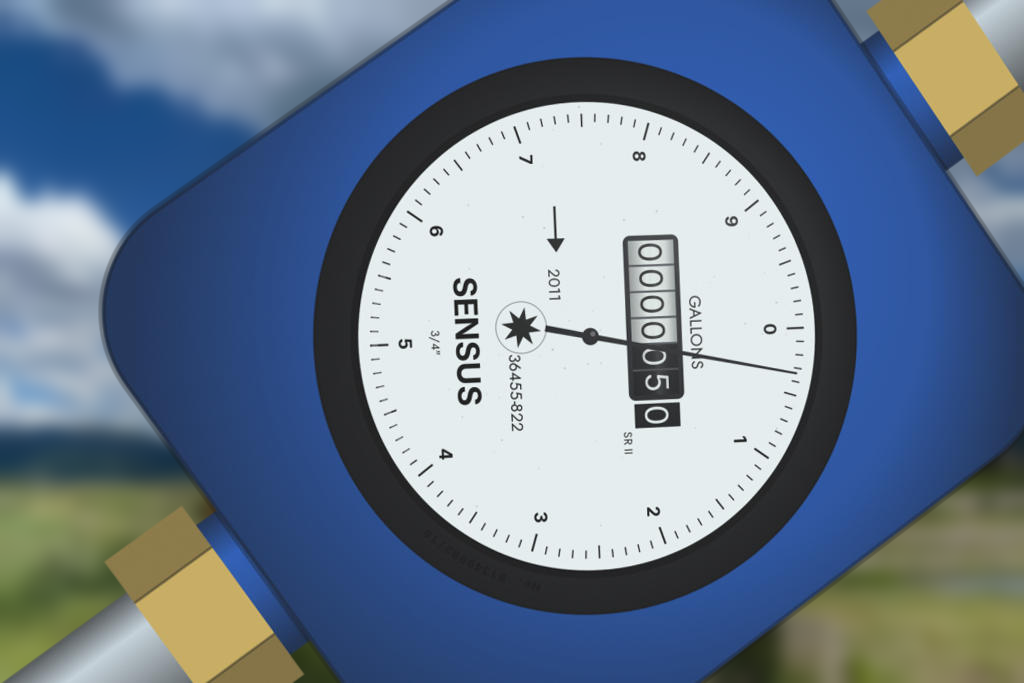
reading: 50.3; gal
